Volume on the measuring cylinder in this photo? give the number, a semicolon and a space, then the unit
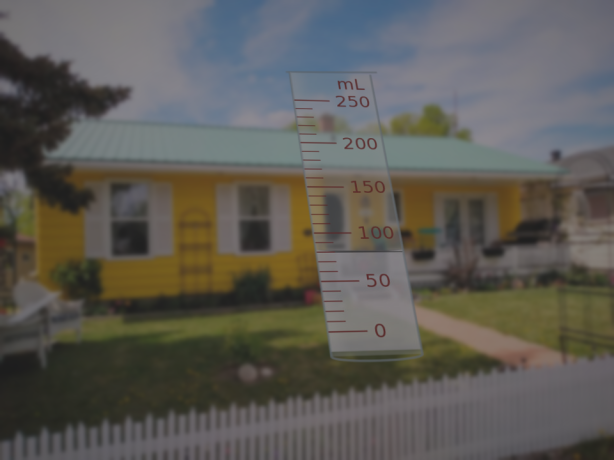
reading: 80; mL
